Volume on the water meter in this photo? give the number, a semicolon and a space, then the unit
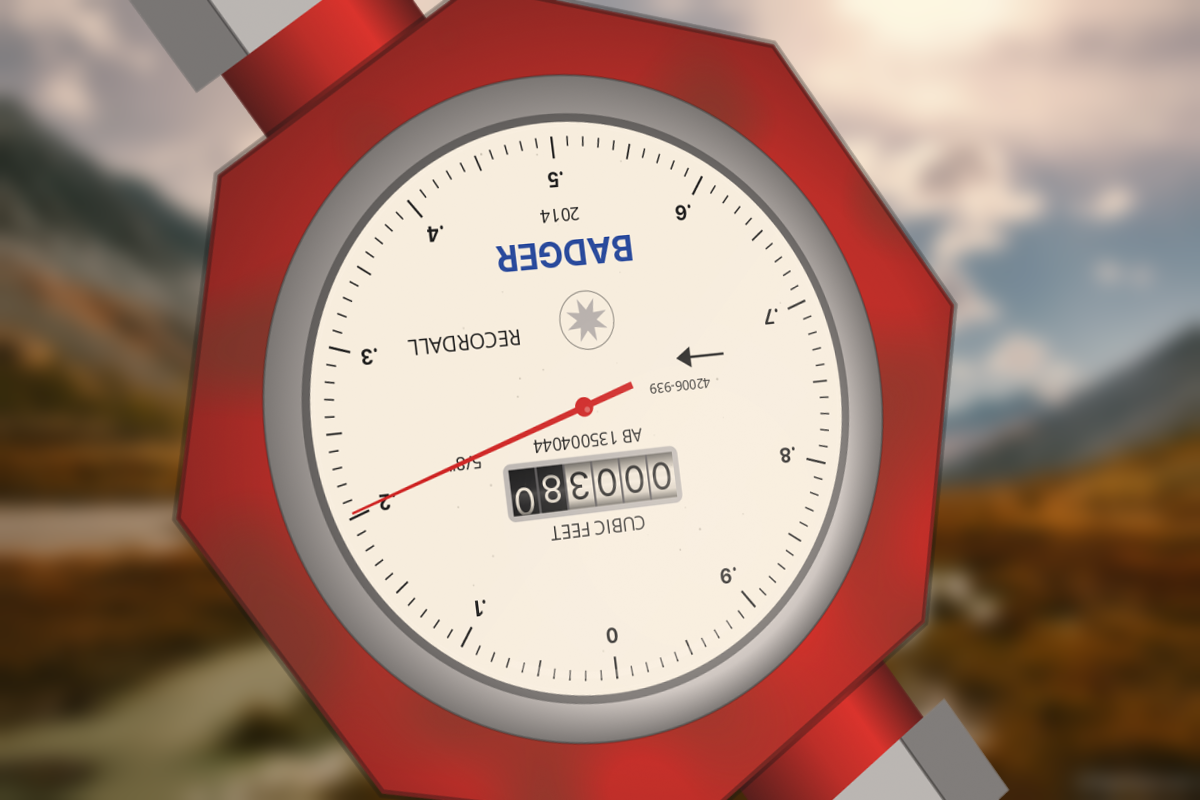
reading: 380.20; ft³
